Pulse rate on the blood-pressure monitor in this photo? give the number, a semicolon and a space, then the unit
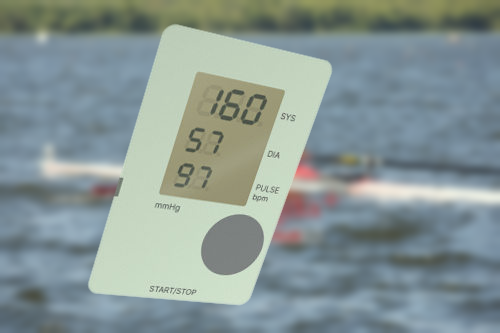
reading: 97; bpm
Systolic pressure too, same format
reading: 160; mmHg
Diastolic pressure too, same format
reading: 57; mmHg
